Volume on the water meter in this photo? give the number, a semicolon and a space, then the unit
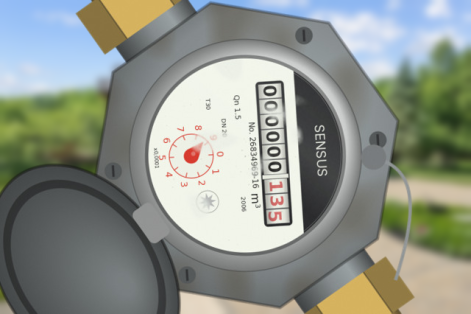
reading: 0.1348; m³
